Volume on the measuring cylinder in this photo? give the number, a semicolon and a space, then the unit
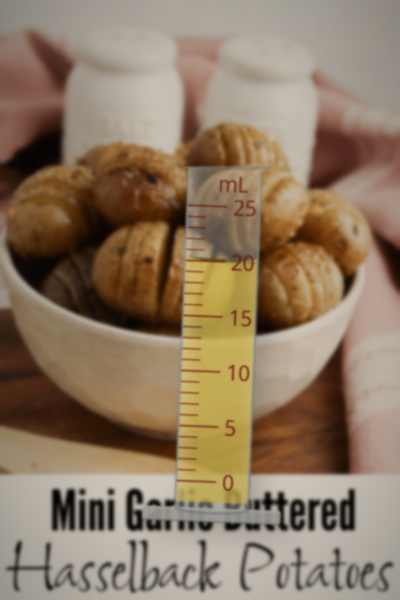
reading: 20; mL
